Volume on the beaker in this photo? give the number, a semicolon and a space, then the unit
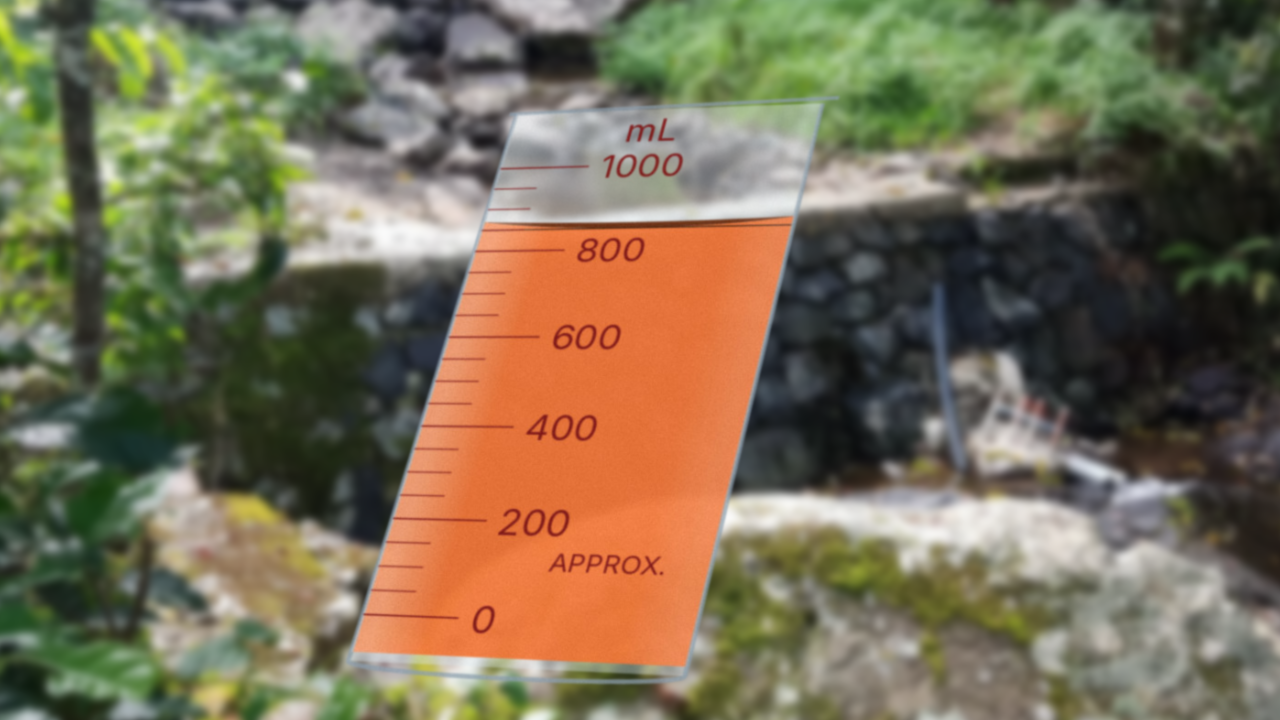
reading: 850; mL
